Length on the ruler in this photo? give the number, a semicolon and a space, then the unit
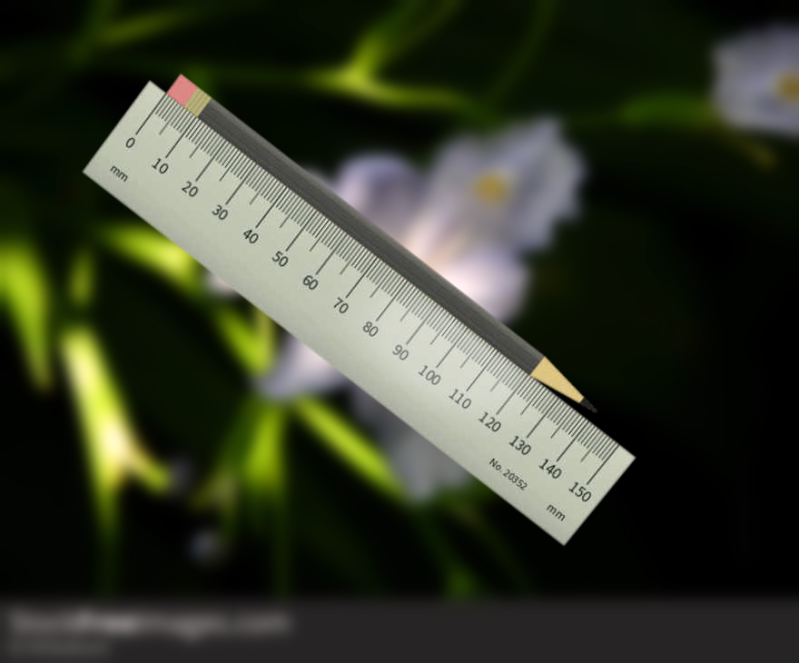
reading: 140; mm
